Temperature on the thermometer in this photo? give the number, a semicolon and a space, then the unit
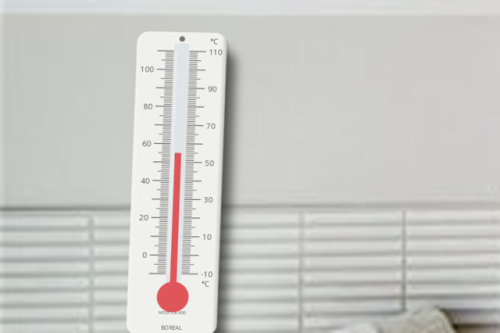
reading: 55; °C
